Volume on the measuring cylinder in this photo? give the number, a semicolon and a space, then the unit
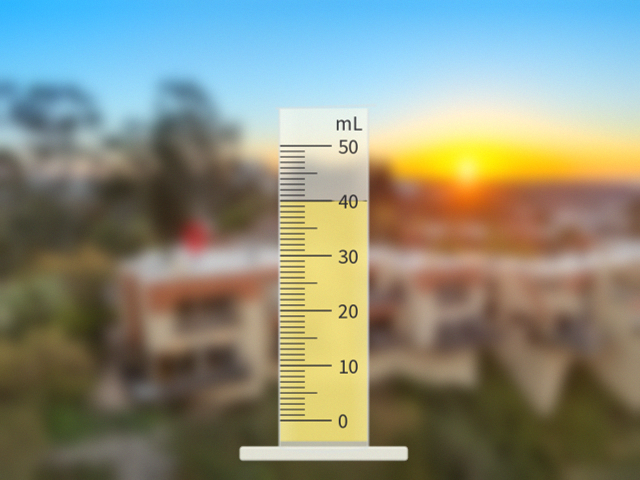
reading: 40; mL
